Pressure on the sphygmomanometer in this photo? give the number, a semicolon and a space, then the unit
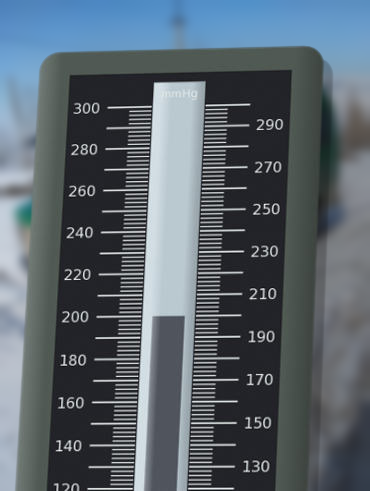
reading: 200; mmHg
